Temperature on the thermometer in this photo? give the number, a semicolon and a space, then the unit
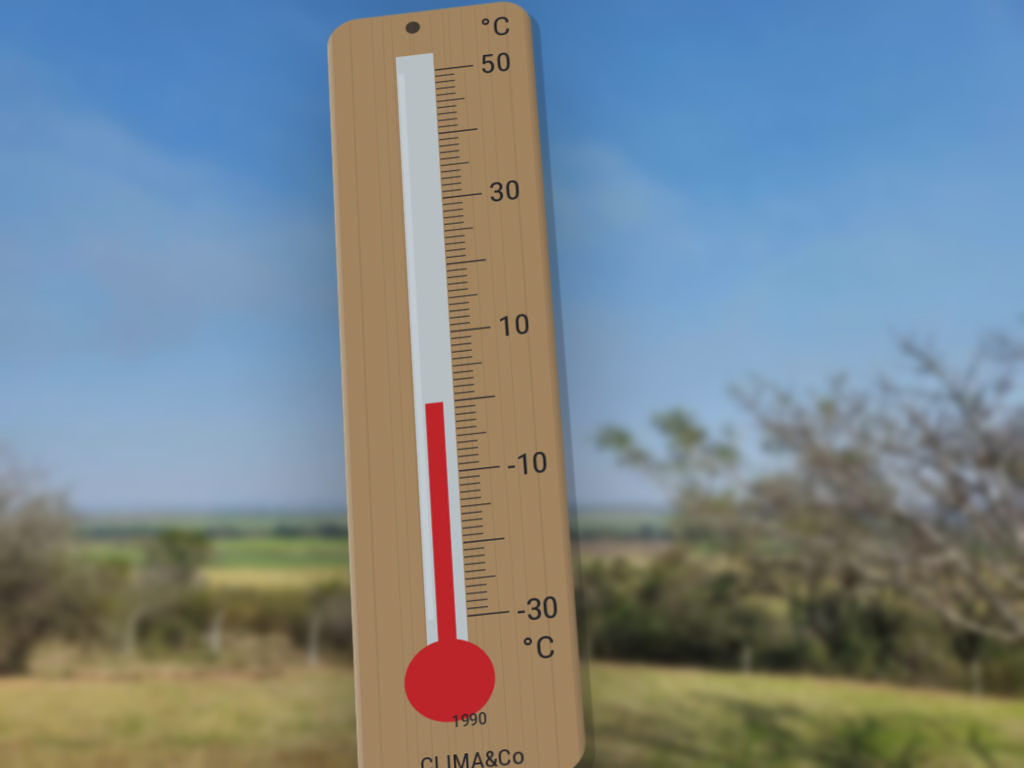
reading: 0; °C
